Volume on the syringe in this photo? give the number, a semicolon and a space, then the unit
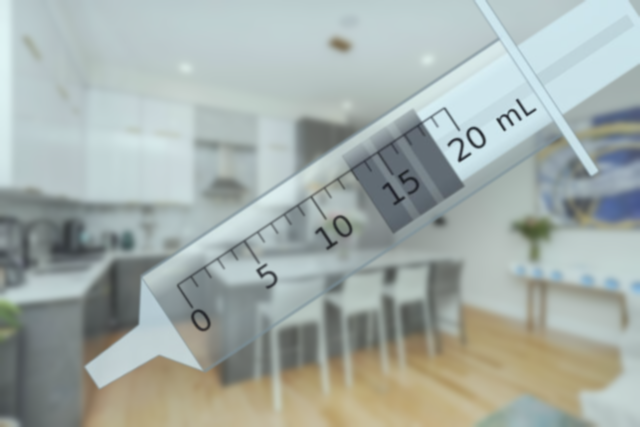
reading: 13; mL
